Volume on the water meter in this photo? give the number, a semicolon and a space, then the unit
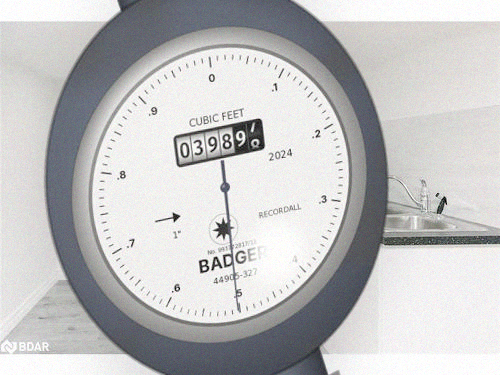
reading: 39897.50; ft³
